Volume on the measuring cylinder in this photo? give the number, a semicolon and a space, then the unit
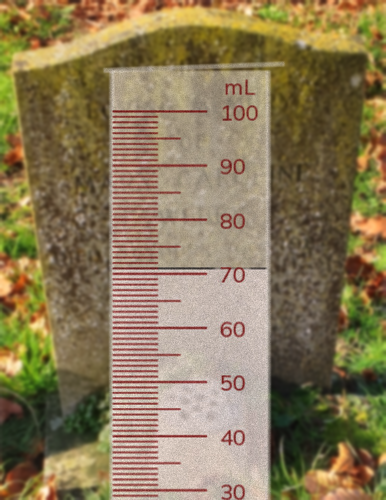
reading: 71; mL
